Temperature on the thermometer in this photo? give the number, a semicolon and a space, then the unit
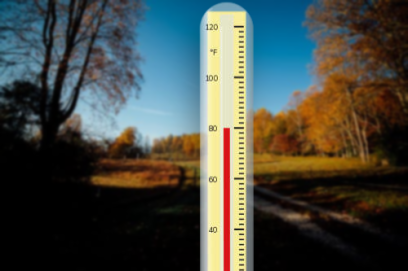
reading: 80; °F
